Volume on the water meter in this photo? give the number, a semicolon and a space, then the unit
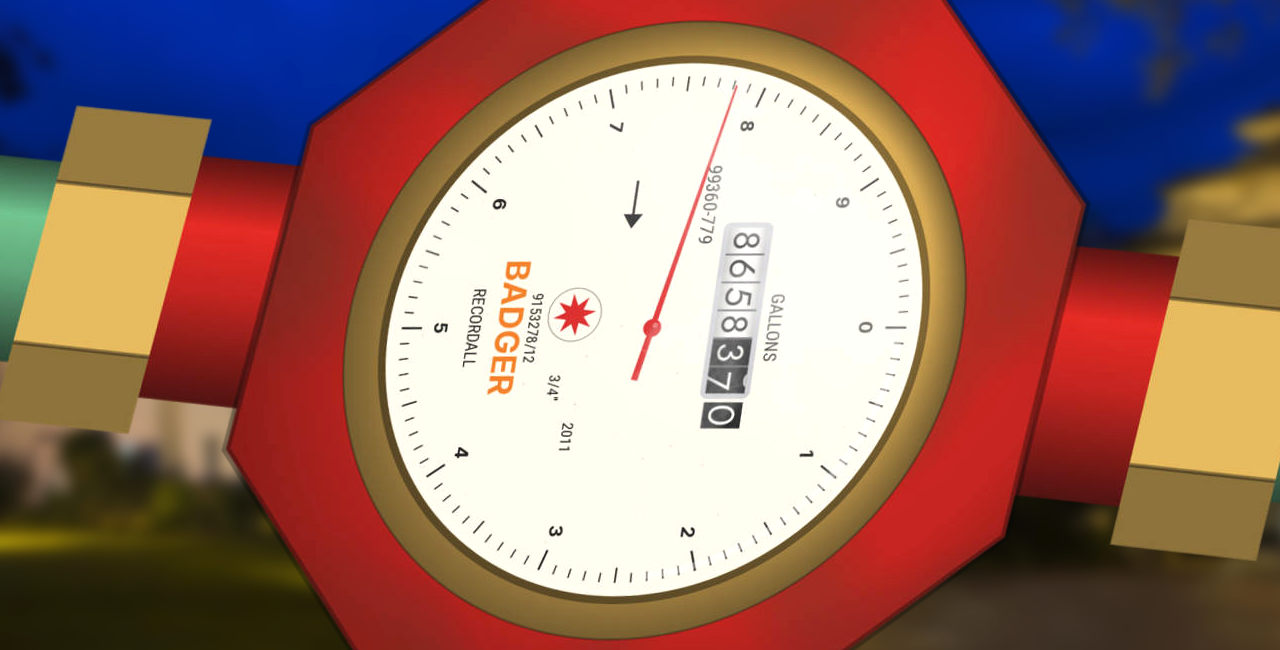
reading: 8658367.8; gal
